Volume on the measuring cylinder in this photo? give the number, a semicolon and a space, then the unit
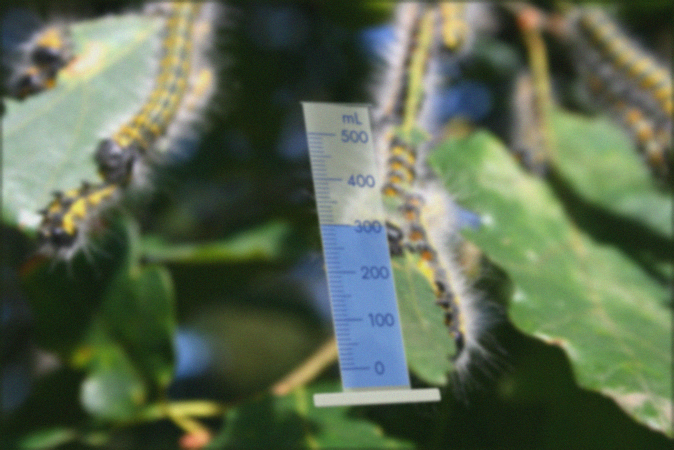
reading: 300; mL
